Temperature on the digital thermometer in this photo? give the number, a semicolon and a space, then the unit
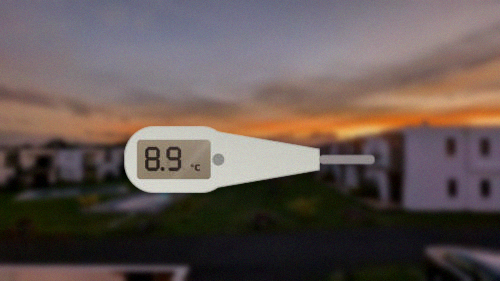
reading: 8.9; °C
